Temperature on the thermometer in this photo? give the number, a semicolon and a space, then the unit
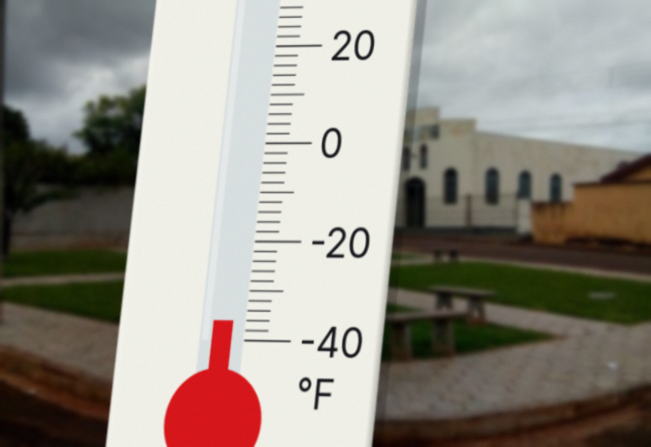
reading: -36; °F
